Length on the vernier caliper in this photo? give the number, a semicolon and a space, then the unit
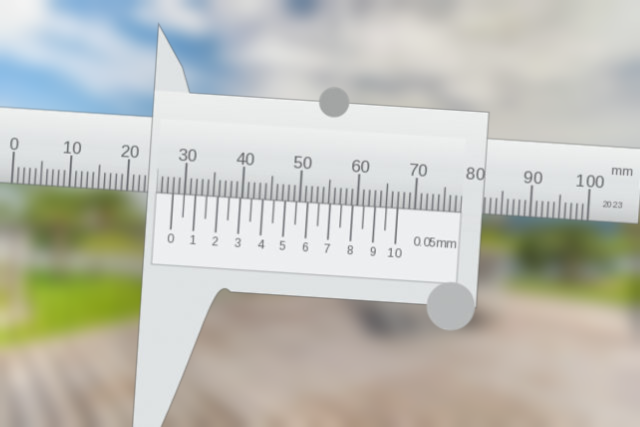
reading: 28.0; mm
